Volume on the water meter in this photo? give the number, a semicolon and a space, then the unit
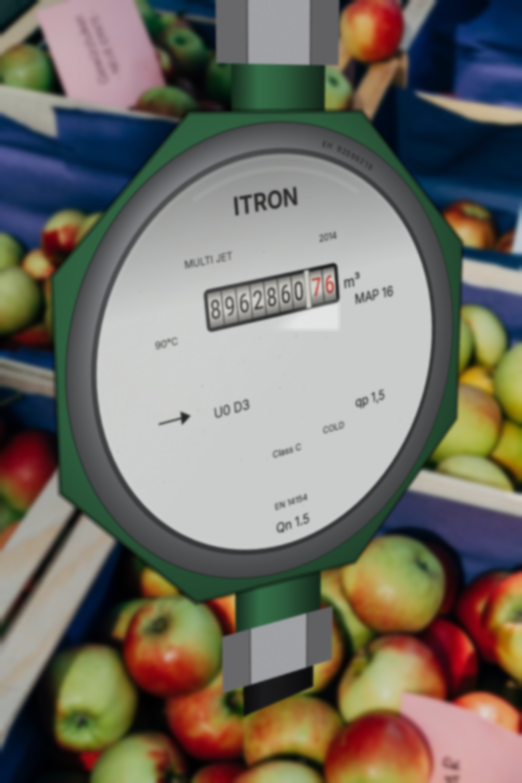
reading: 8962860.76; m³
